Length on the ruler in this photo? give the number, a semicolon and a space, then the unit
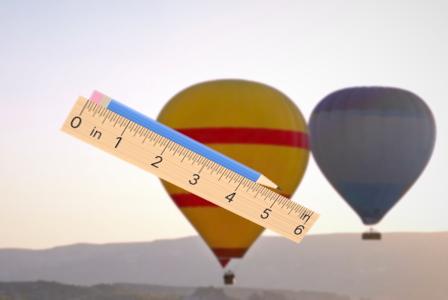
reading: 5; in
